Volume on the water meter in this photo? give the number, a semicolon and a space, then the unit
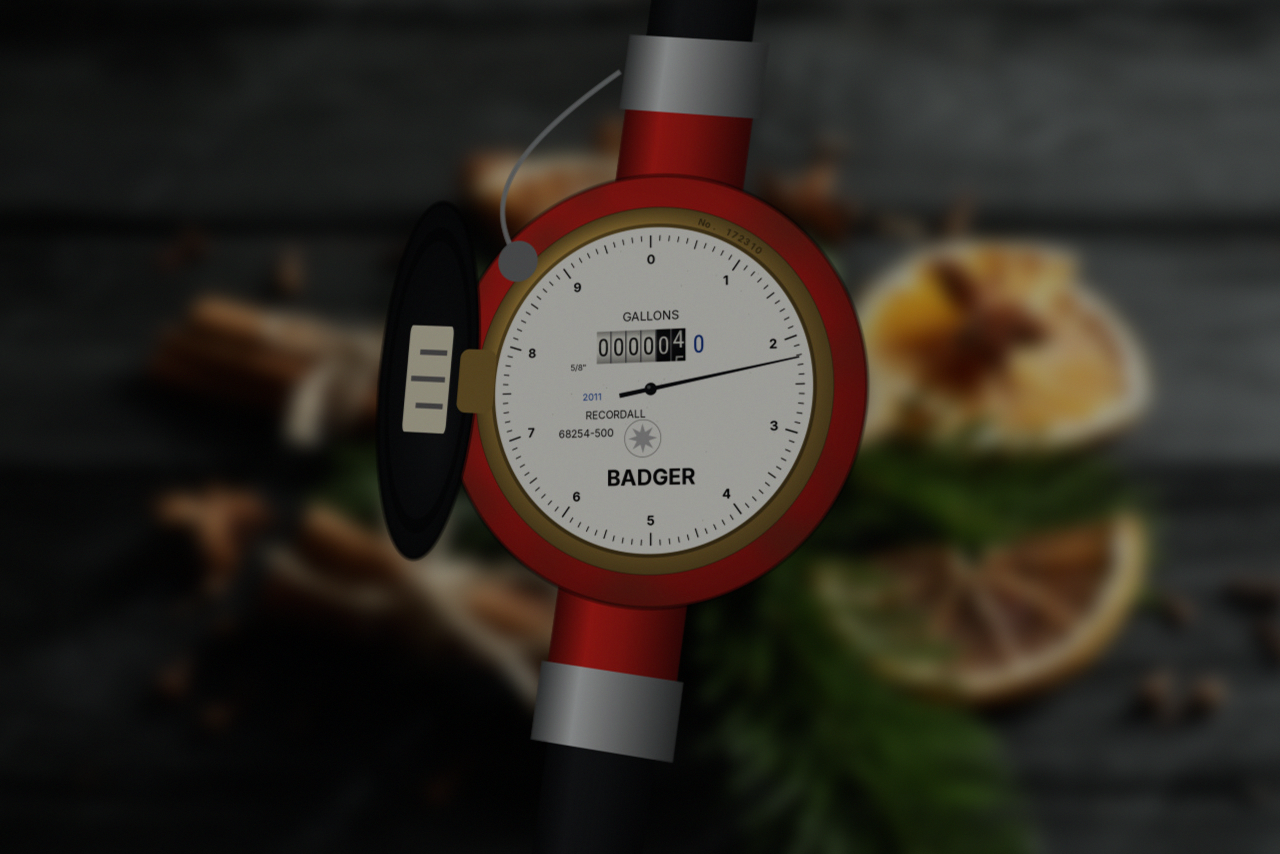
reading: 42.2; gal
